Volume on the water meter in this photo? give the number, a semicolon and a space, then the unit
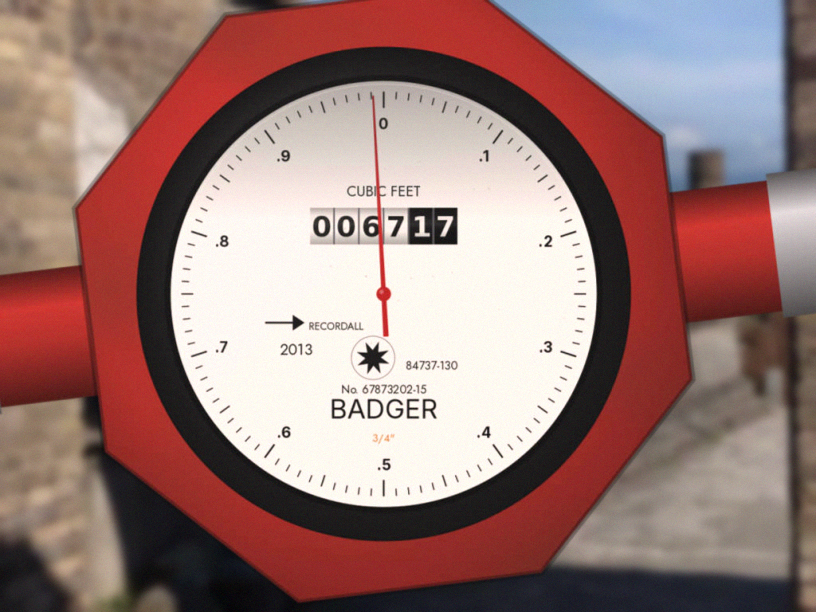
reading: 6716.99; ft³
